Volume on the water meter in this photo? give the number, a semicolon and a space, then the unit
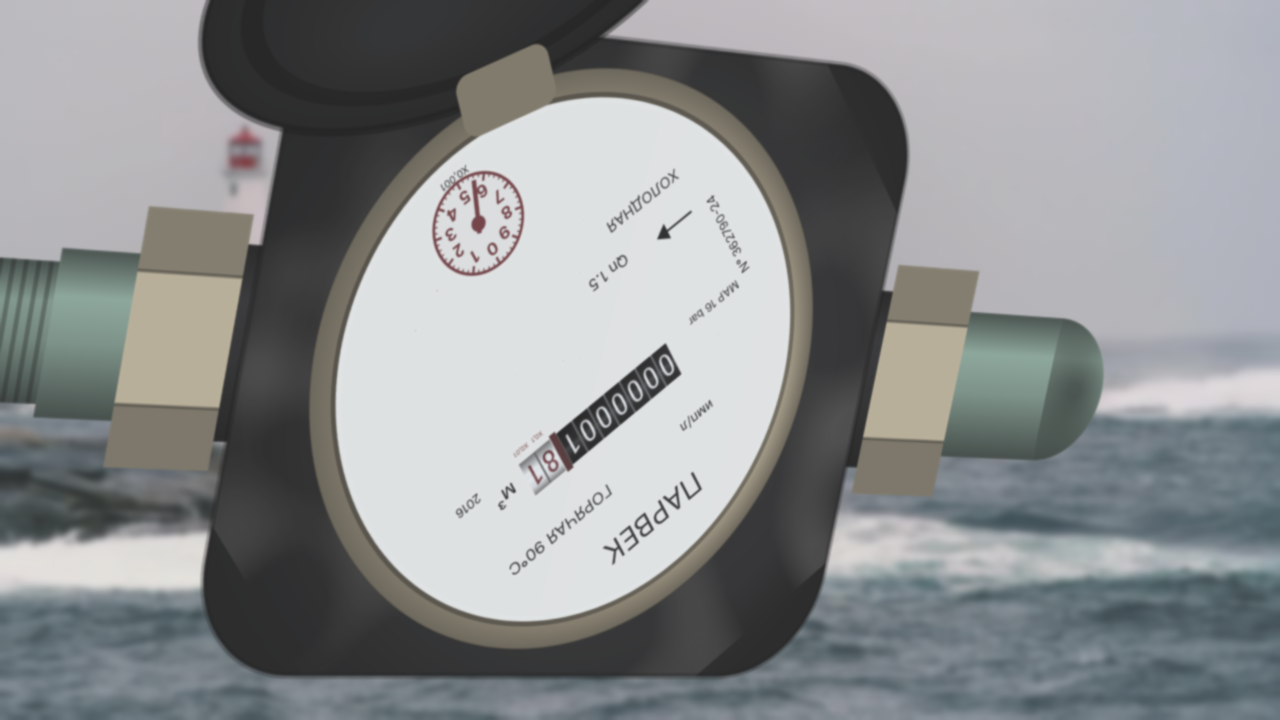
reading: 1.815; m³
